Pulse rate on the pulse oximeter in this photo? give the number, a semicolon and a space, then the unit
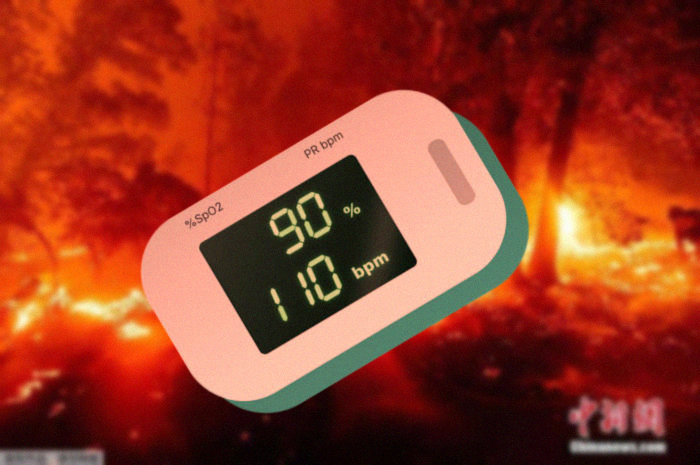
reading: 110; bpm
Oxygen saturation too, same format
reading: 90; %
